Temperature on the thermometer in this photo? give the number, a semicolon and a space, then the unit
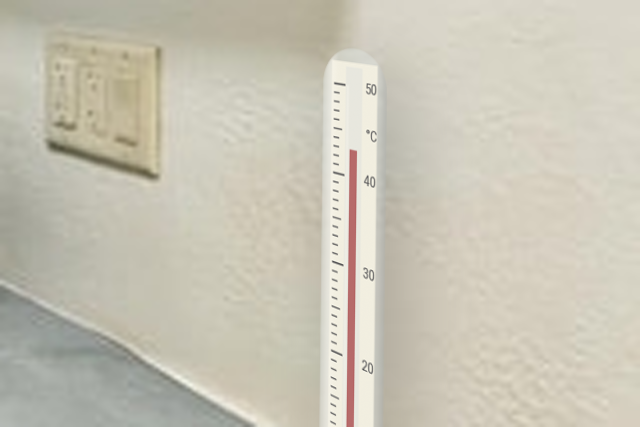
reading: 43; °C
